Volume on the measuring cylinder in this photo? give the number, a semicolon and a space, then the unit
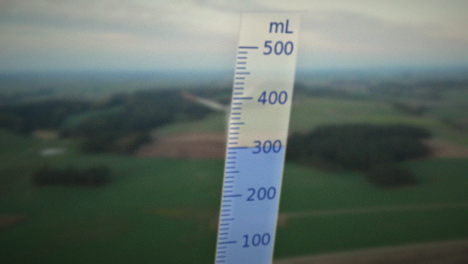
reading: 300; mL
